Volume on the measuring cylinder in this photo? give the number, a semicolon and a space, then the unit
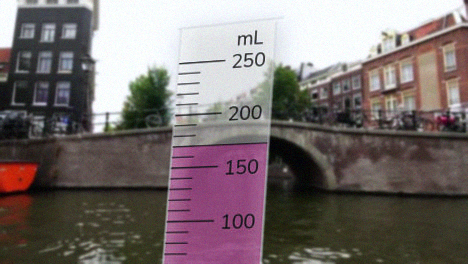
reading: 170; mL
